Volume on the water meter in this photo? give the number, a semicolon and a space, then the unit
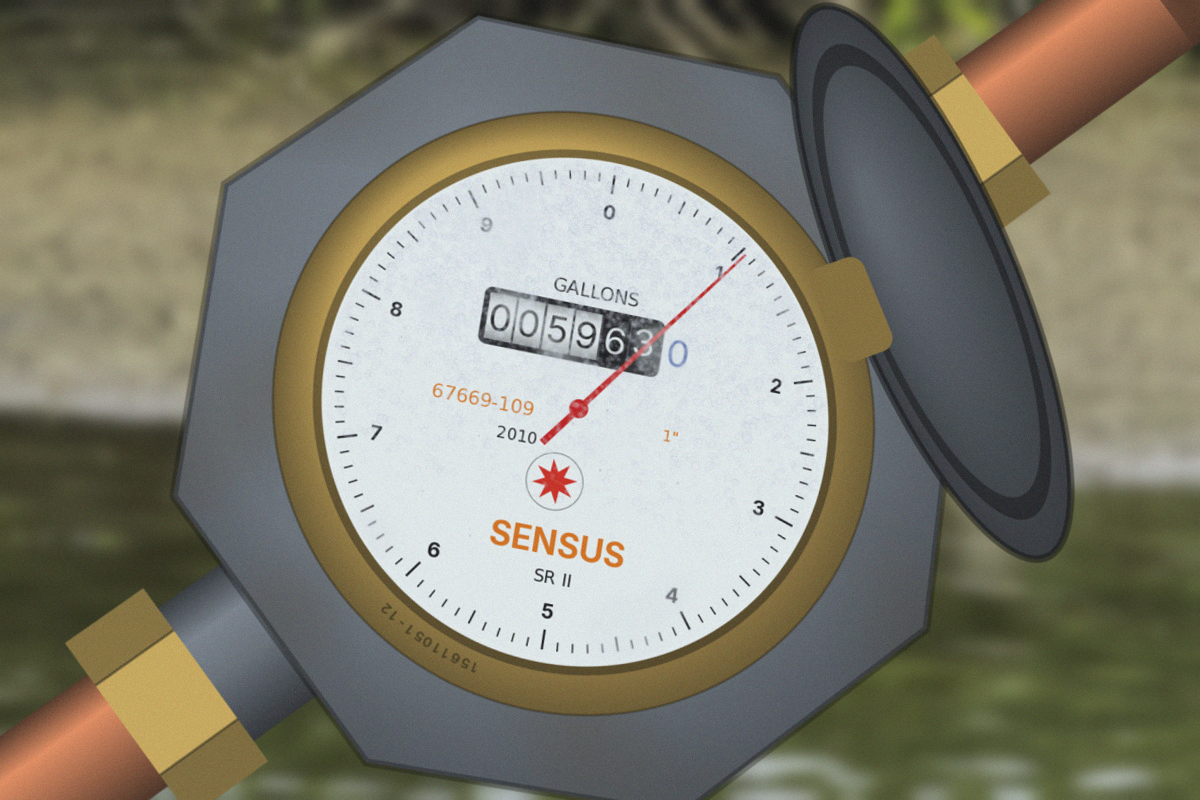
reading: 59631.0; gal
